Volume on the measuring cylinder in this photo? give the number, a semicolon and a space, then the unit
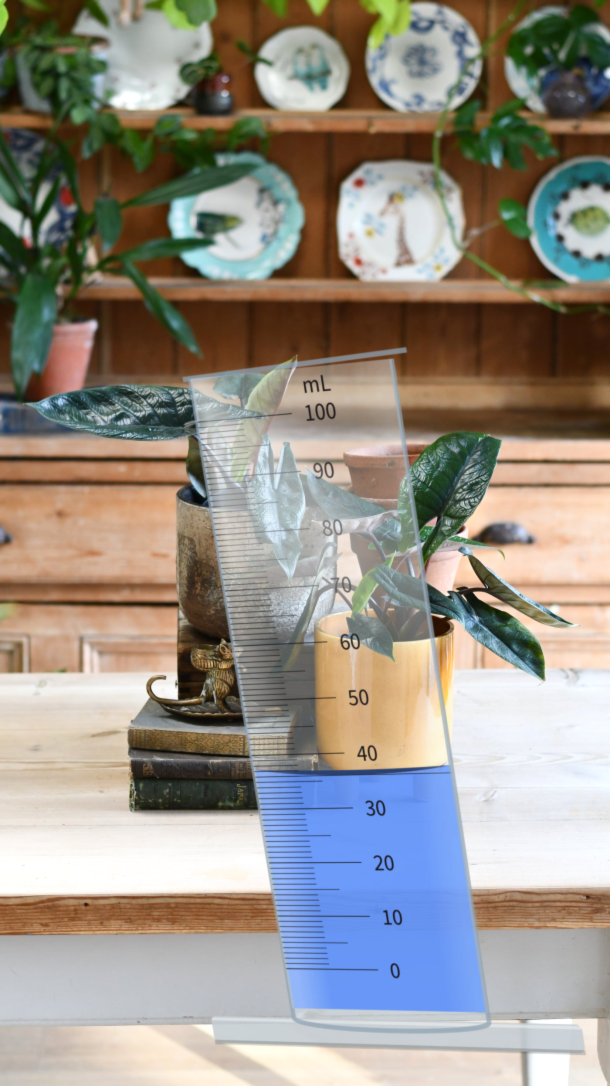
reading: 36; mL
